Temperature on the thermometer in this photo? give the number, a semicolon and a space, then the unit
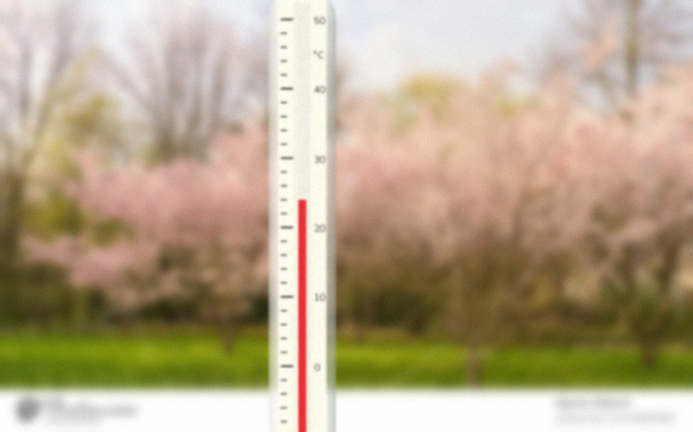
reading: 24; °C
